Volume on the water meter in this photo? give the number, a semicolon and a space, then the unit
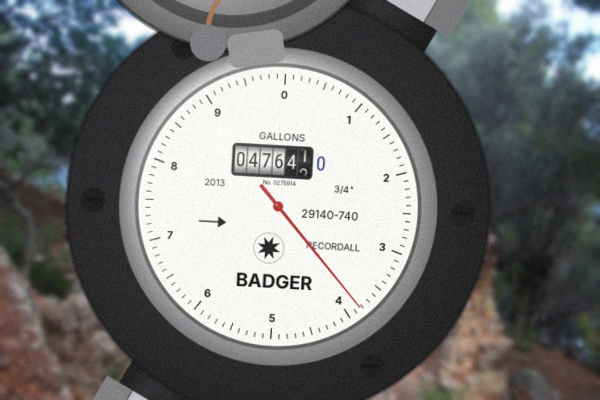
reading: 476413.8; gal
